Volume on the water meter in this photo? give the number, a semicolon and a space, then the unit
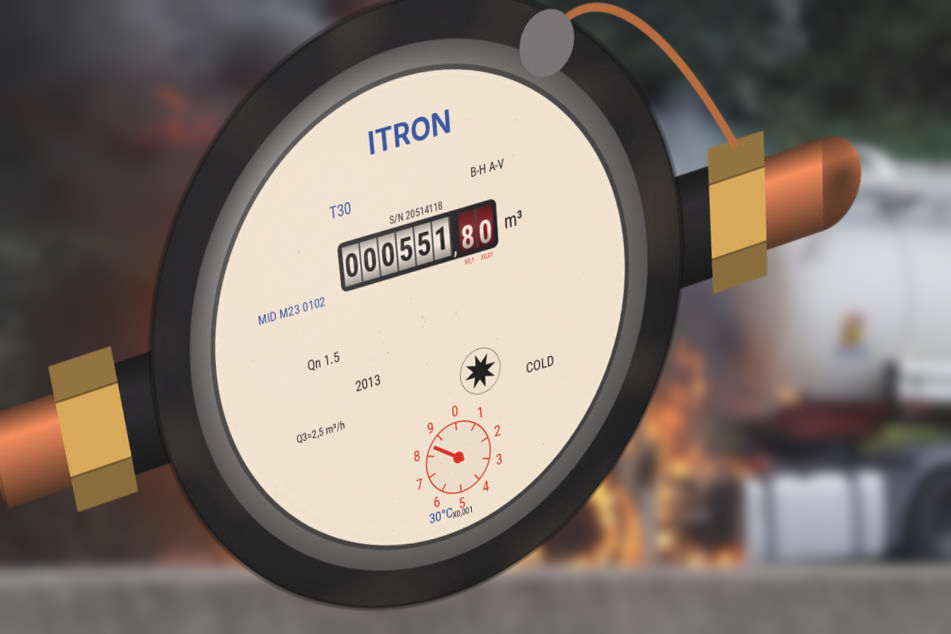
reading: 551.798; m³
